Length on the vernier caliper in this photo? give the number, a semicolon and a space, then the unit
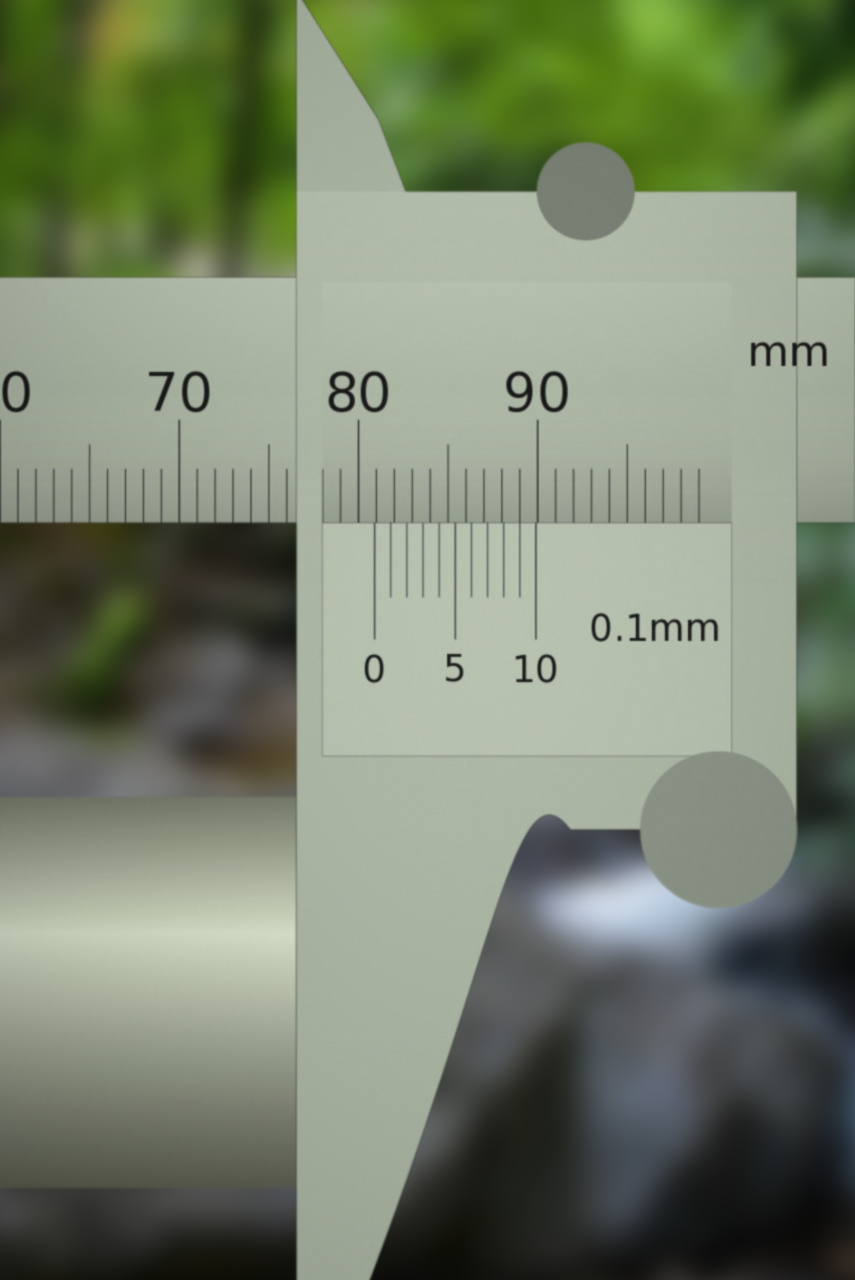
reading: 80.9; mm
